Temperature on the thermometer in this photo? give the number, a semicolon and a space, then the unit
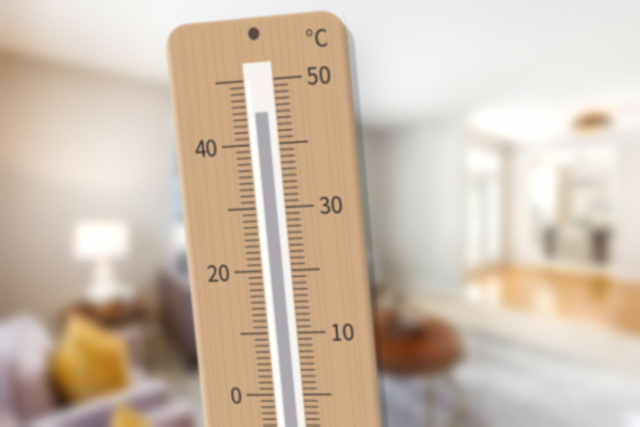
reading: 45; °C
